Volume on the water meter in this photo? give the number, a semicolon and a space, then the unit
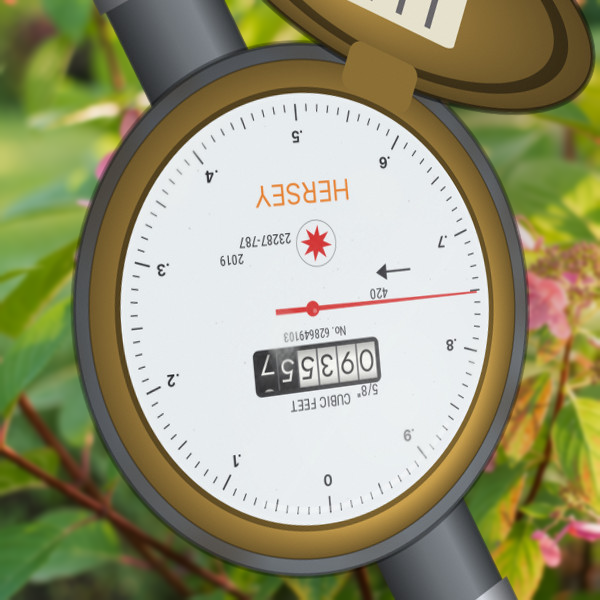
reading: 93556.75; ft³
